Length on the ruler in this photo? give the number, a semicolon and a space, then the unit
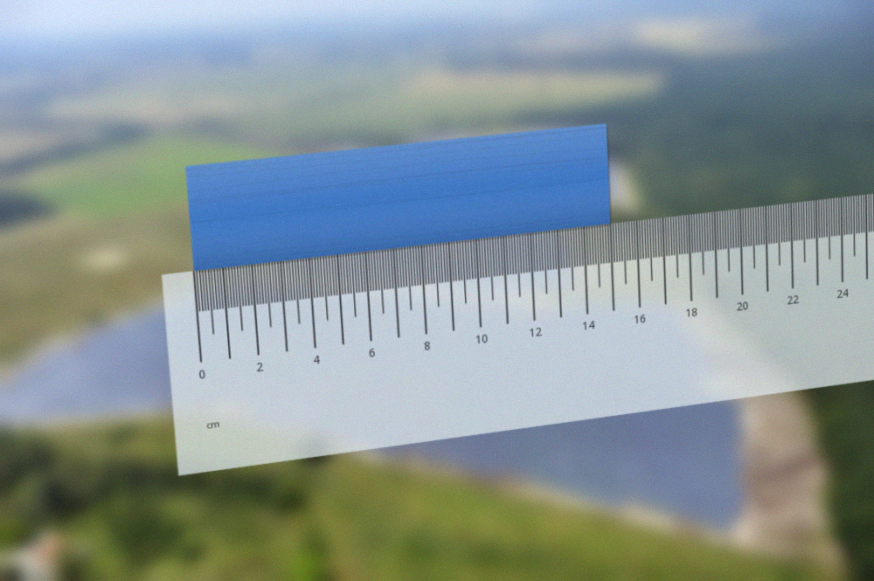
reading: 15; cm
